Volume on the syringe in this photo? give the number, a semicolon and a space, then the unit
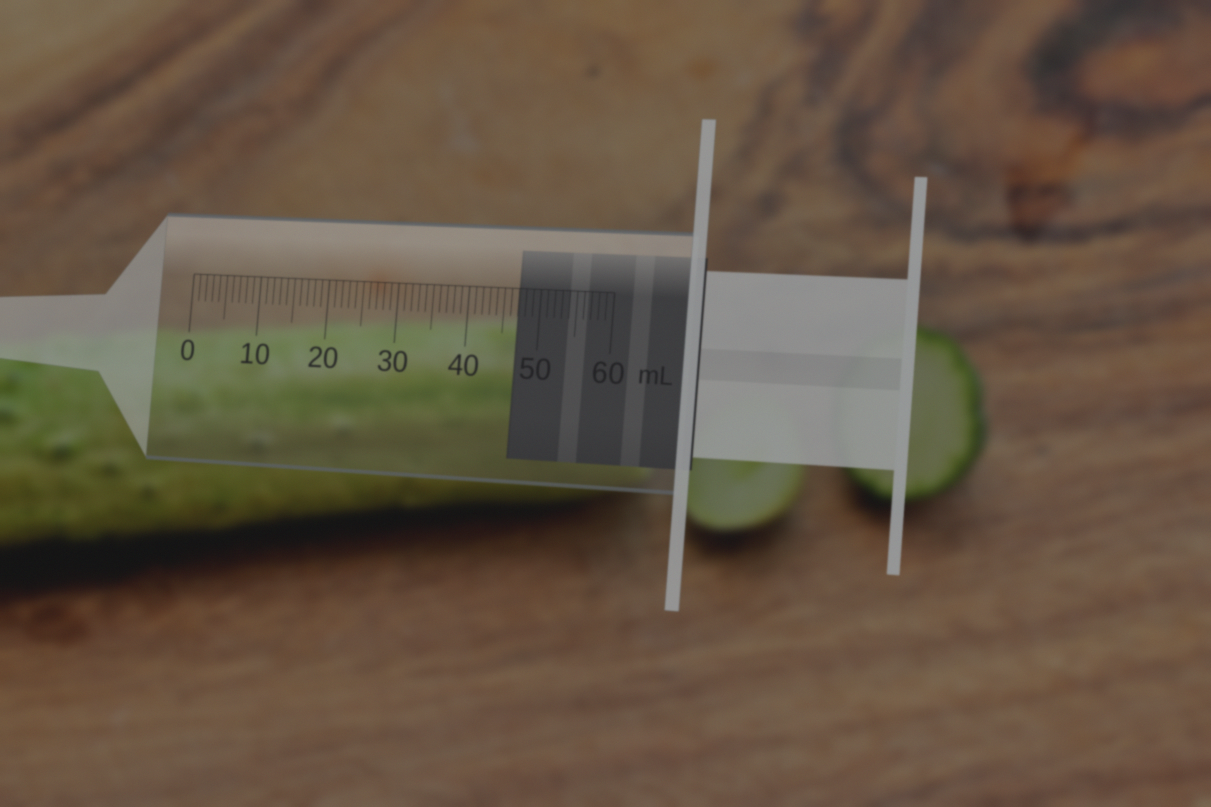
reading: 47; mL
